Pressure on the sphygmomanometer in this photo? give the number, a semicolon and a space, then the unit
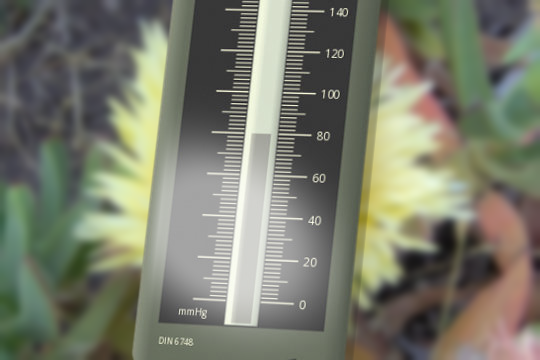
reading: 80; mmHg
